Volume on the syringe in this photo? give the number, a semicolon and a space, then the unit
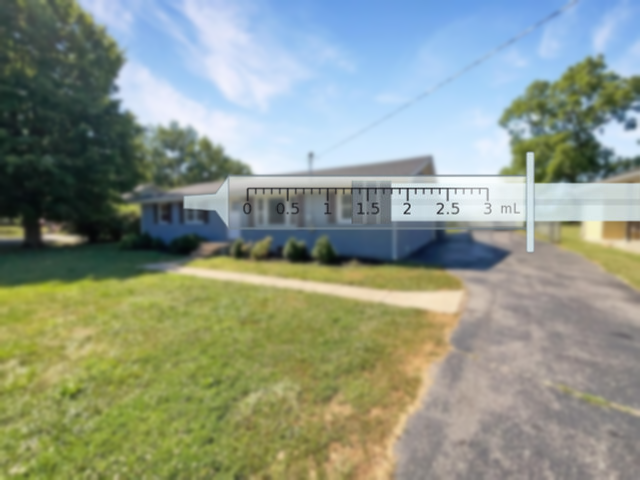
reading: 1.3; mL
